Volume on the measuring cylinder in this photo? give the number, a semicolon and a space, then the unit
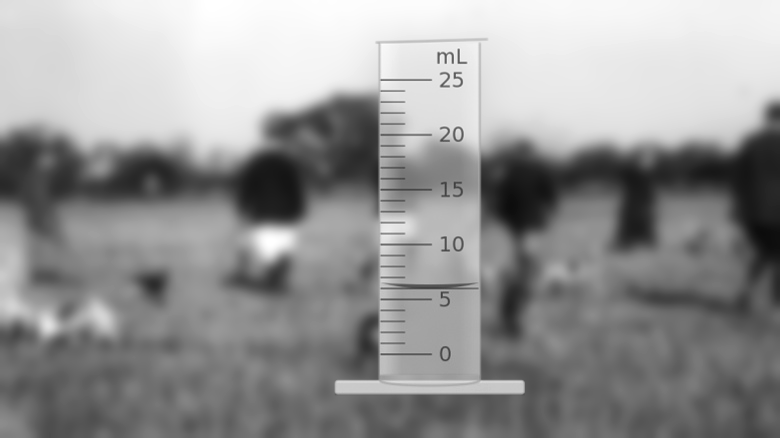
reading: 6; mL
